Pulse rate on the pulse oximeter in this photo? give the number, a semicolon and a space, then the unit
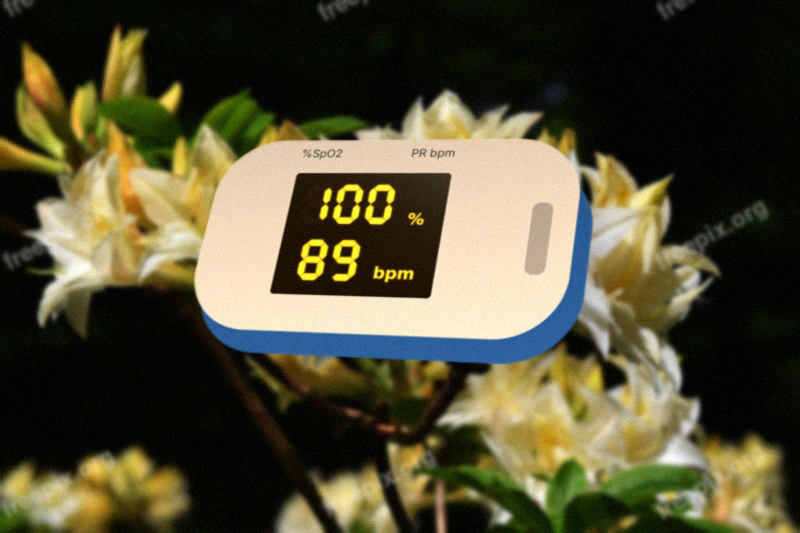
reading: 89; bpm
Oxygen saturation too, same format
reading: 100; %
